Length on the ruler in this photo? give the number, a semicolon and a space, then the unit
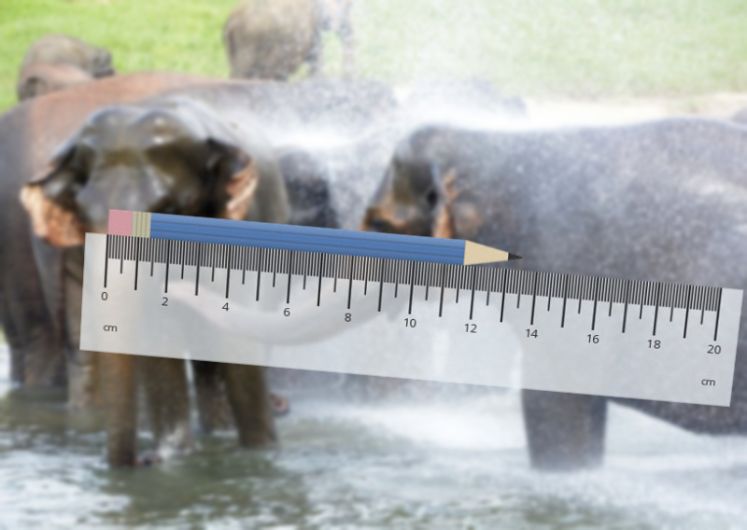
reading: 13.5; cm
